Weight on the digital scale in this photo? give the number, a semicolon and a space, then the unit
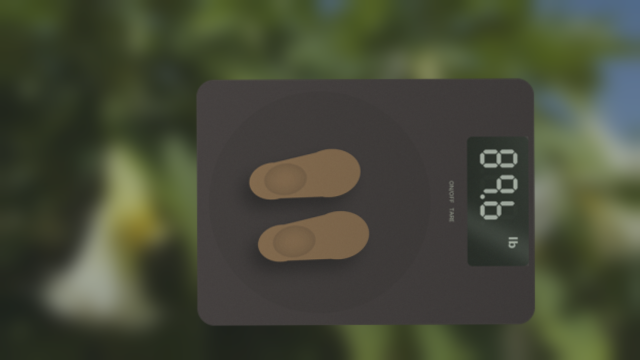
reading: 89.6; lb
